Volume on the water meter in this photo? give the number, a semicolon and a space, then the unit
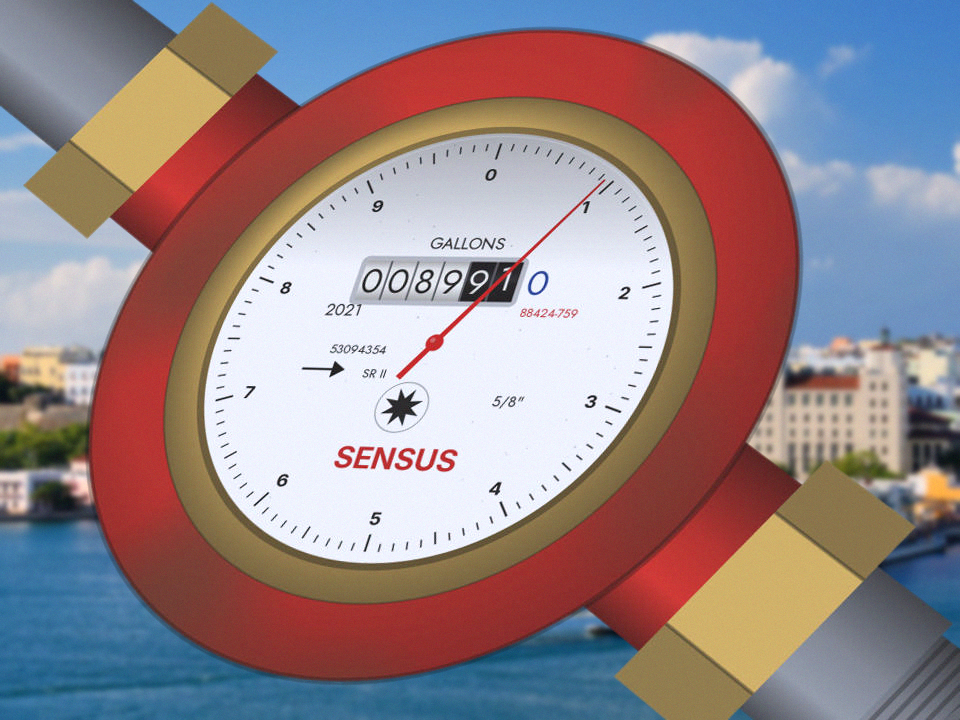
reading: 89910.9; gal
